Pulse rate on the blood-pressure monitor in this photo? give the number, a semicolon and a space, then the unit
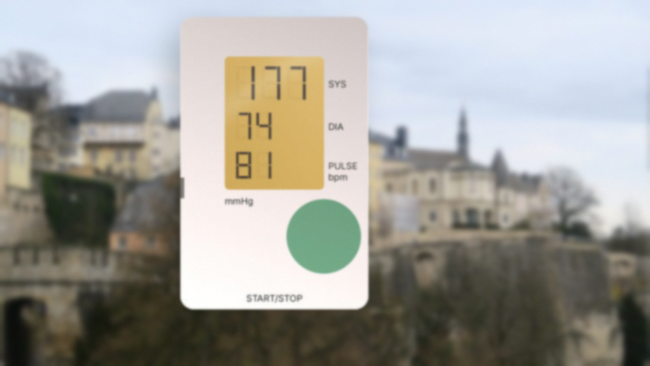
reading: 81; bpm
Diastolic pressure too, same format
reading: 74; mmHg
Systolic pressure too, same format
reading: 177; mmHg
